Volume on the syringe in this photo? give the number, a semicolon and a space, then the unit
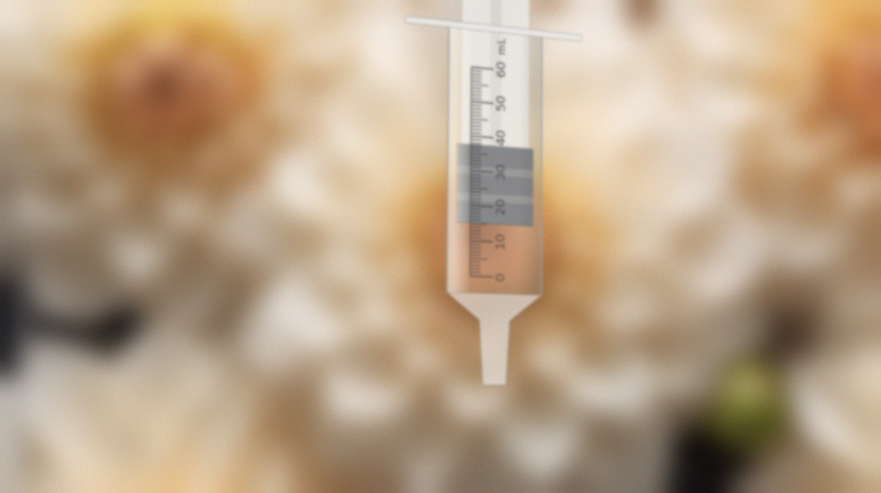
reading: 15; mL
